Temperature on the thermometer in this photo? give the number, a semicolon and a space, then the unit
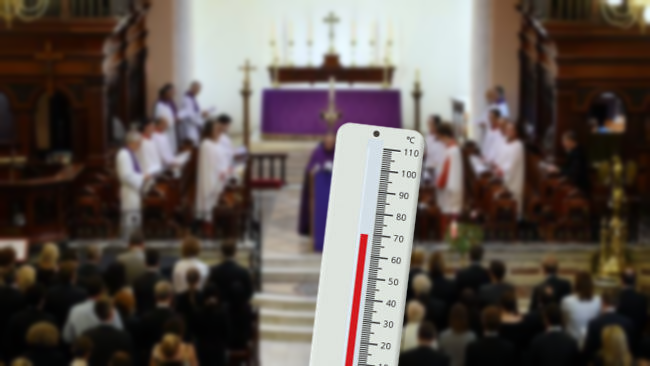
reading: 70; °C
